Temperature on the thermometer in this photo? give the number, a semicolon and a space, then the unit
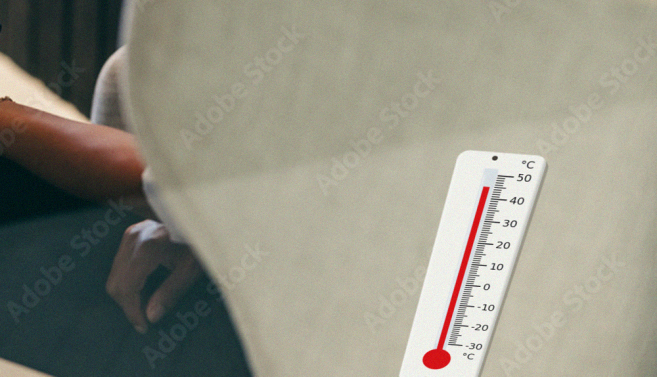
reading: 45; °C
